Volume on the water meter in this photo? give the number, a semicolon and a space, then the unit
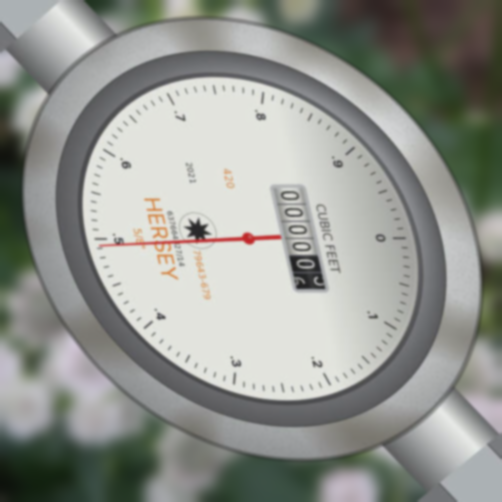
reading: 5.49; ft³
